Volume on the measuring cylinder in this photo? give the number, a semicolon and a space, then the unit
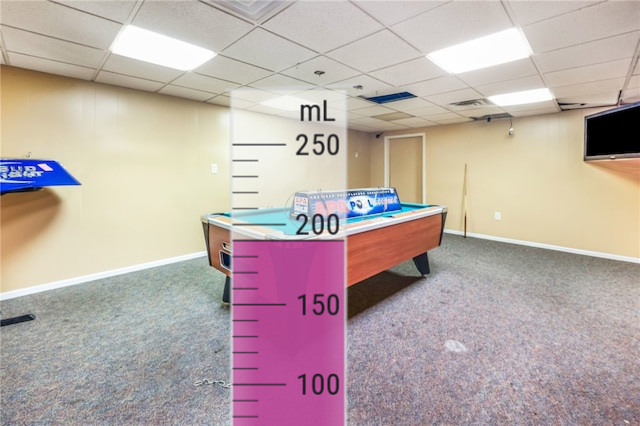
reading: 190; mL
